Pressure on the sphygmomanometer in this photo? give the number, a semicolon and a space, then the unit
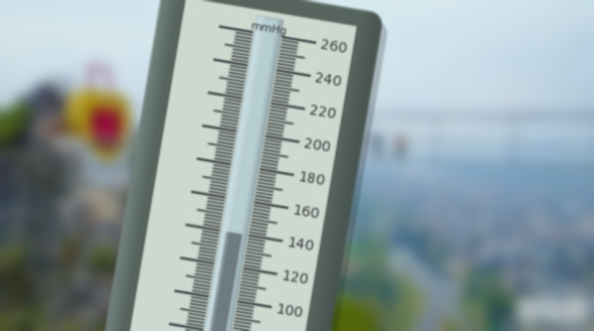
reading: 140; mmHg
